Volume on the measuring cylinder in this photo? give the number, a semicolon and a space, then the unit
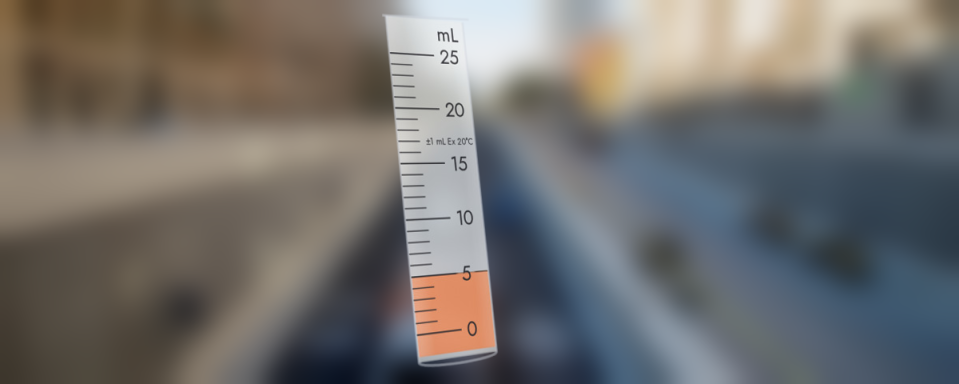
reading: 5; mL
